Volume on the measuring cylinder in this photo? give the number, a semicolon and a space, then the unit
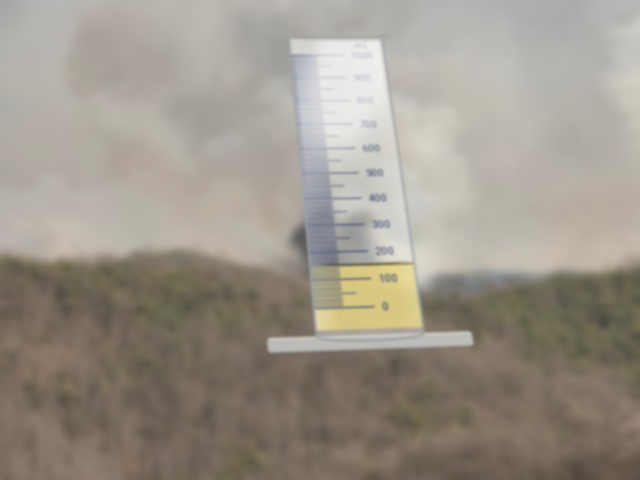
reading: 150; mL
